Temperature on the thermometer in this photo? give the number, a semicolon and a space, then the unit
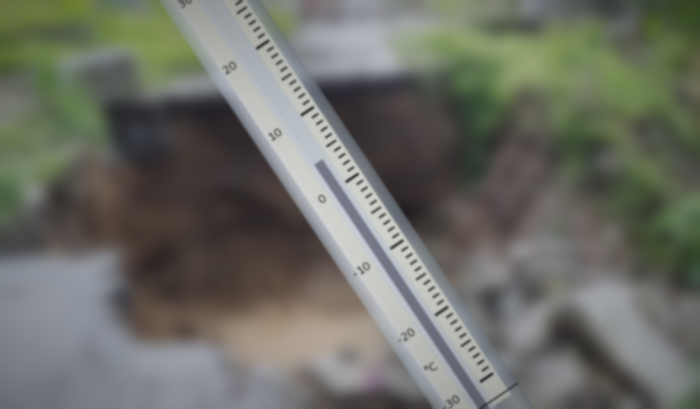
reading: 4; °C
